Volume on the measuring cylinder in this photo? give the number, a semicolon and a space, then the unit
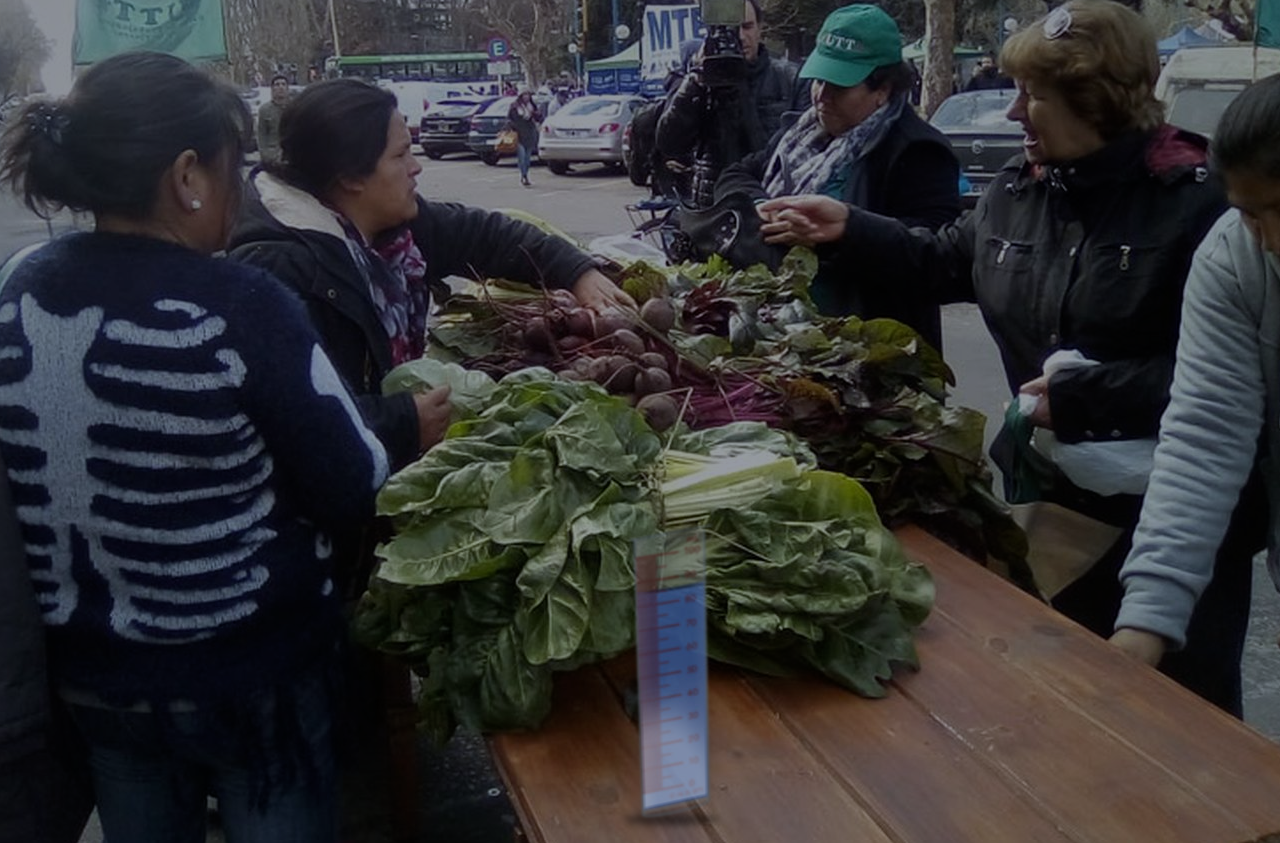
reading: 85; mL
